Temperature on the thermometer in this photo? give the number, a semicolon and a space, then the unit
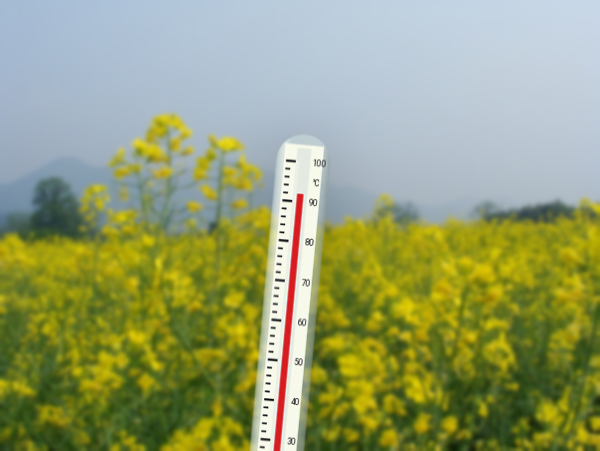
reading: 92; °C
